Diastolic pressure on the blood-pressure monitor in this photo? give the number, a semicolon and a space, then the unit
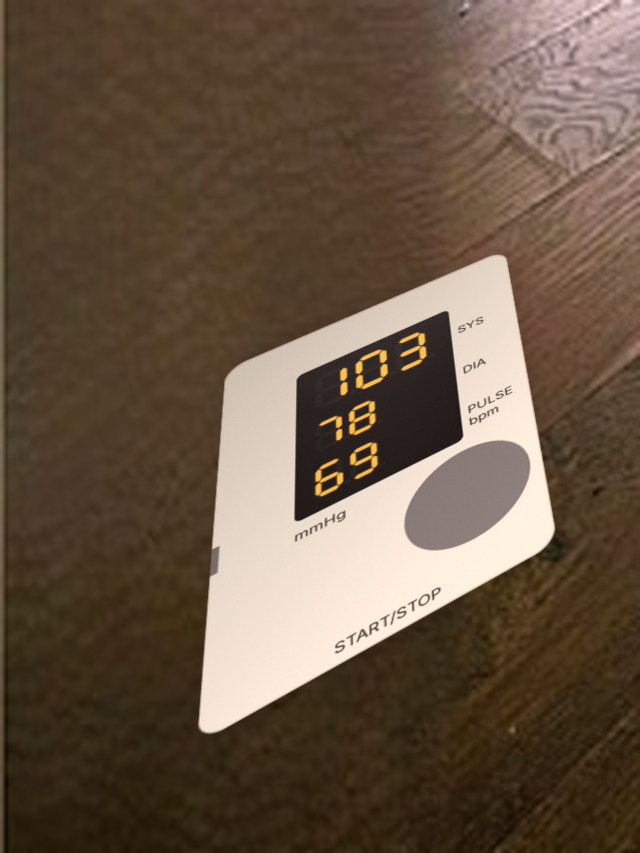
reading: 78; mmHg
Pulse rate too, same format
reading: 69; bpm
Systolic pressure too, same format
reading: 103; mmHg
